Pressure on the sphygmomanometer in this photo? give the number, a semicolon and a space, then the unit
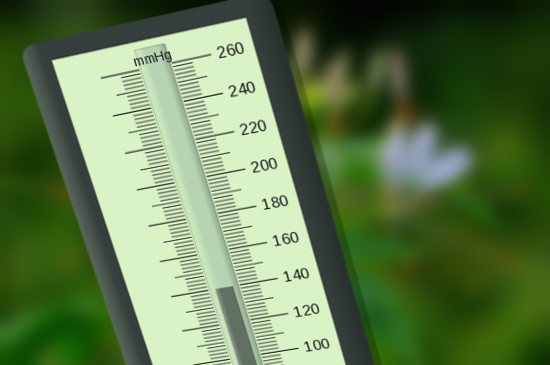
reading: 140; mmHg
